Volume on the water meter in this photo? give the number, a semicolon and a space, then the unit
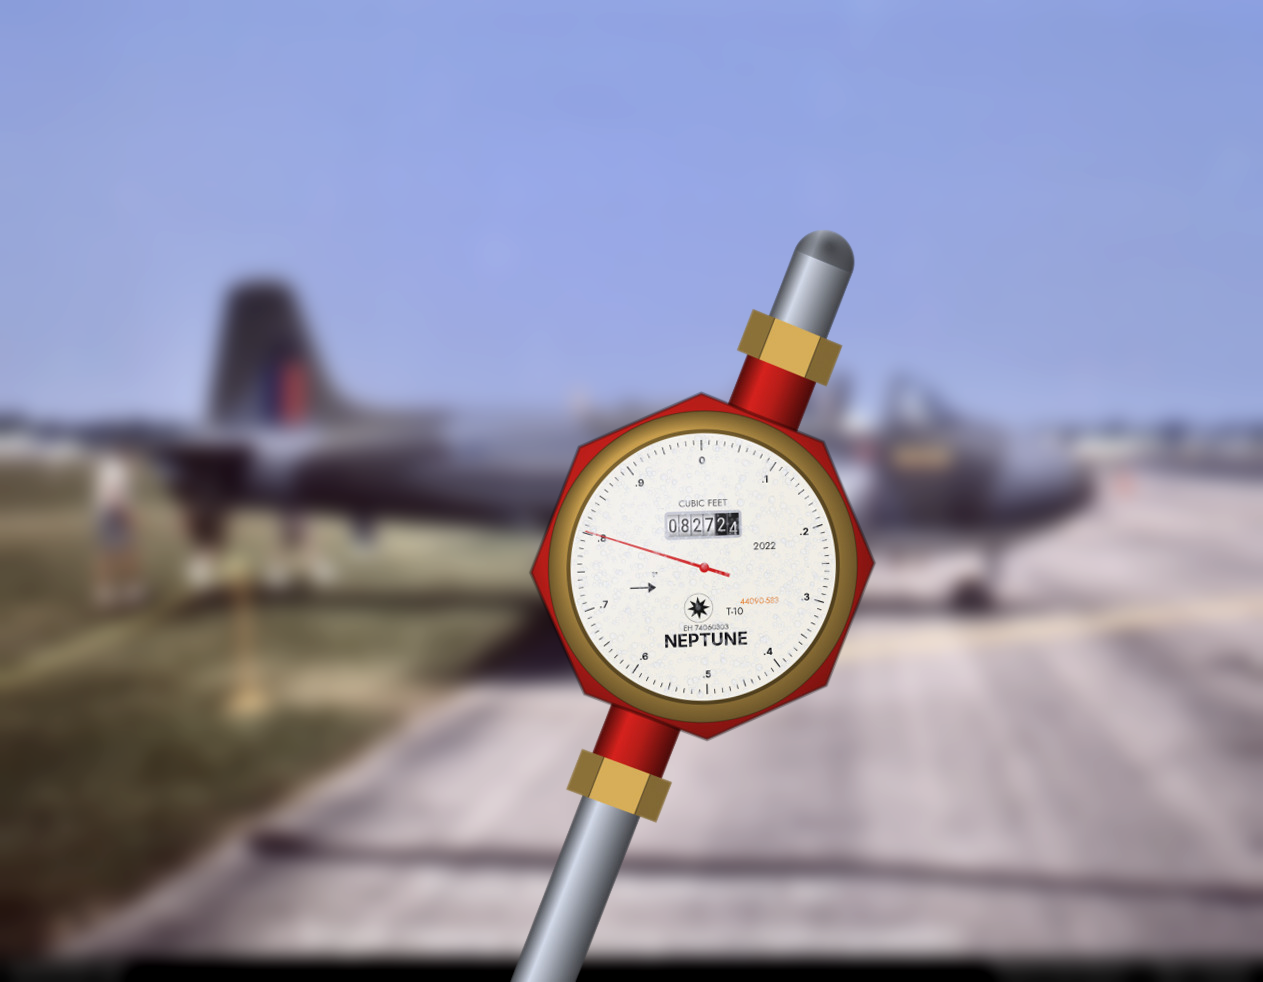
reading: 82723.80; ft³
